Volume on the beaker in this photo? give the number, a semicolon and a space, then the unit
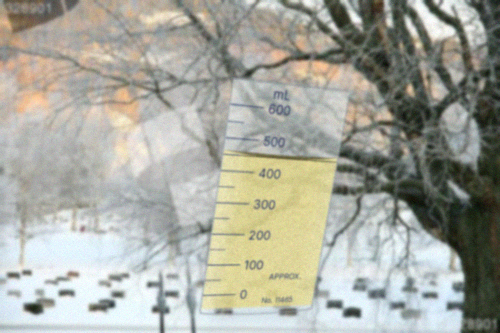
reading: 450; mL
